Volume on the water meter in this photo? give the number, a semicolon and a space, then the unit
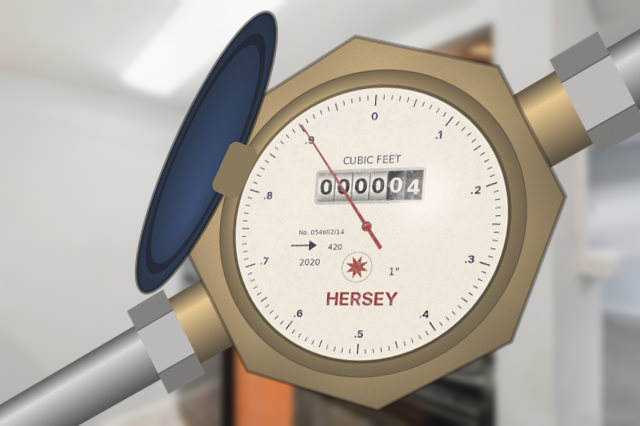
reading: 3.90; ft³
